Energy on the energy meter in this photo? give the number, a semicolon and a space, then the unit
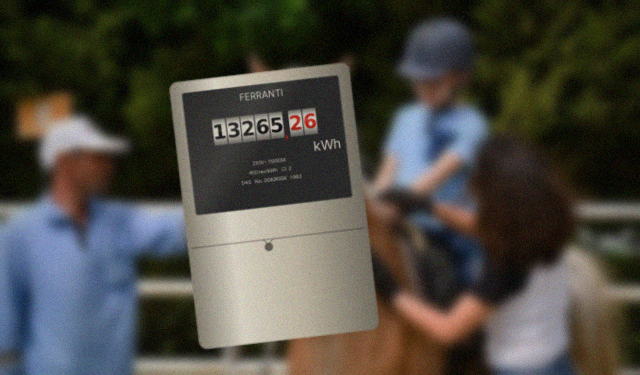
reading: 13265.26; kWh
